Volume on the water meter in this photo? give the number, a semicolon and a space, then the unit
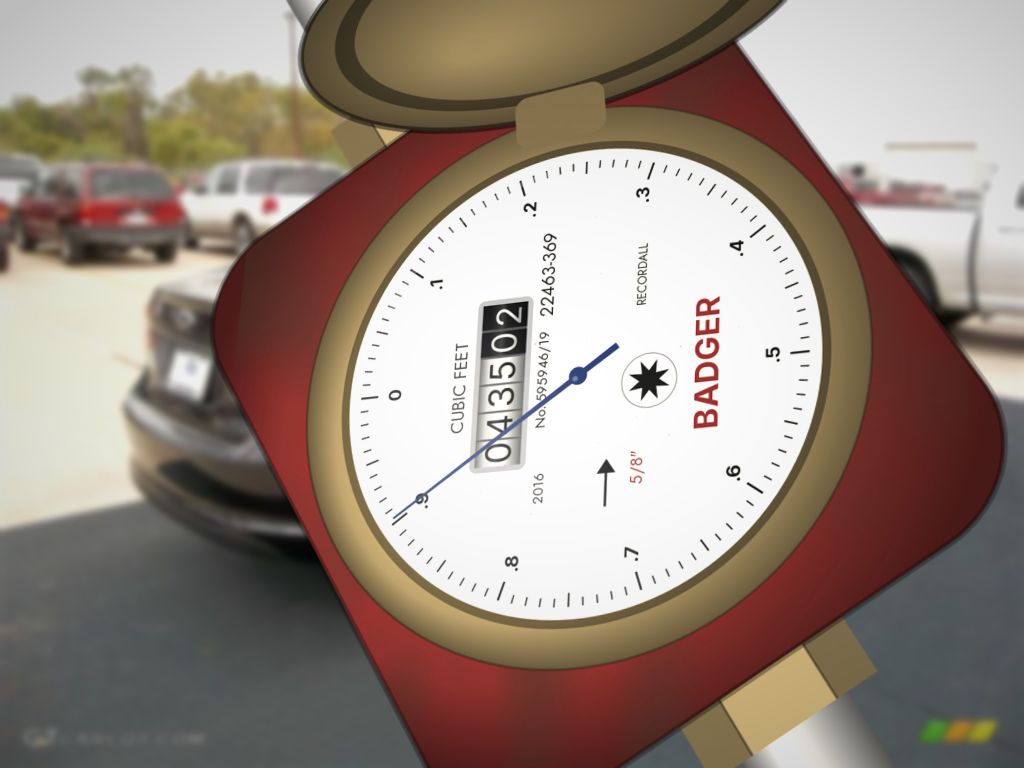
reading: 43501.90; ft³
